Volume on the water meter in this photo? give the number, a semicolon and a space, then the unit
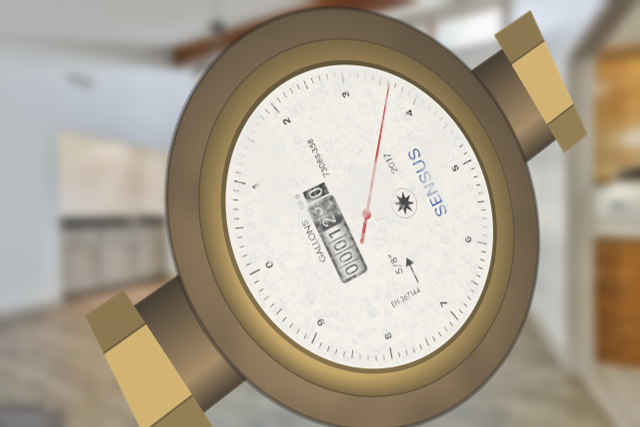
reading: 1233.6; gal
